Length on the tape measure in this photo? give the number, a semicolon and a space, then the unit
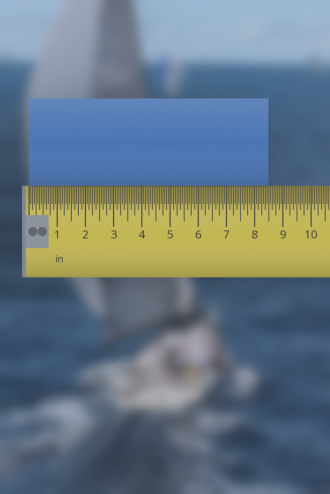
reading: 8.5; in
